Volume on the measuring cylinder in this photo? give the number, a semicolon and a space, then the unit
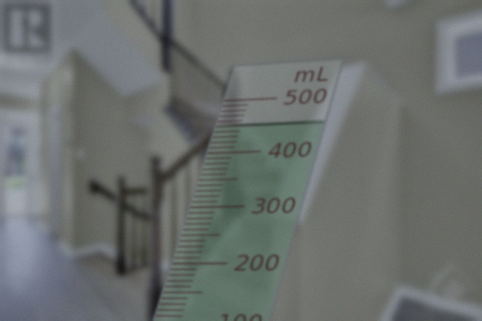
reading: 450; mL
